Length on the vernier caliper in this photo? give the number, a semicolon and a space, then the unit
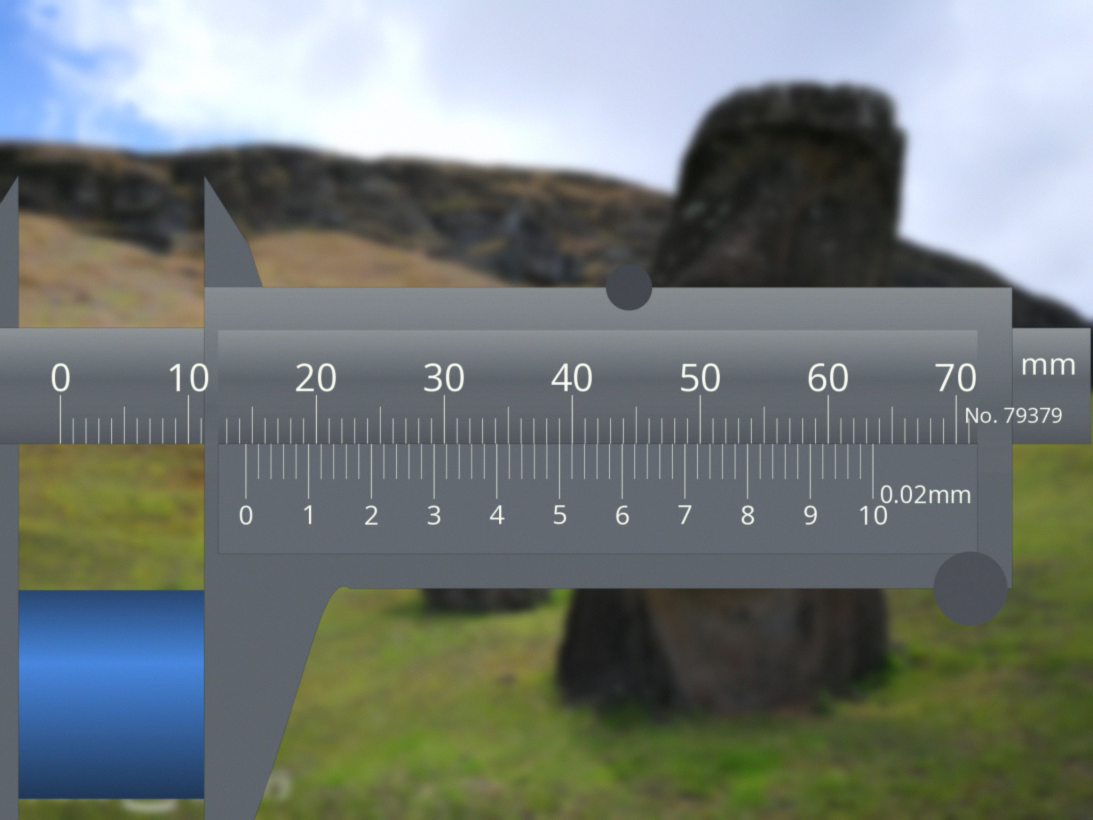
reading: 14.5; mm
